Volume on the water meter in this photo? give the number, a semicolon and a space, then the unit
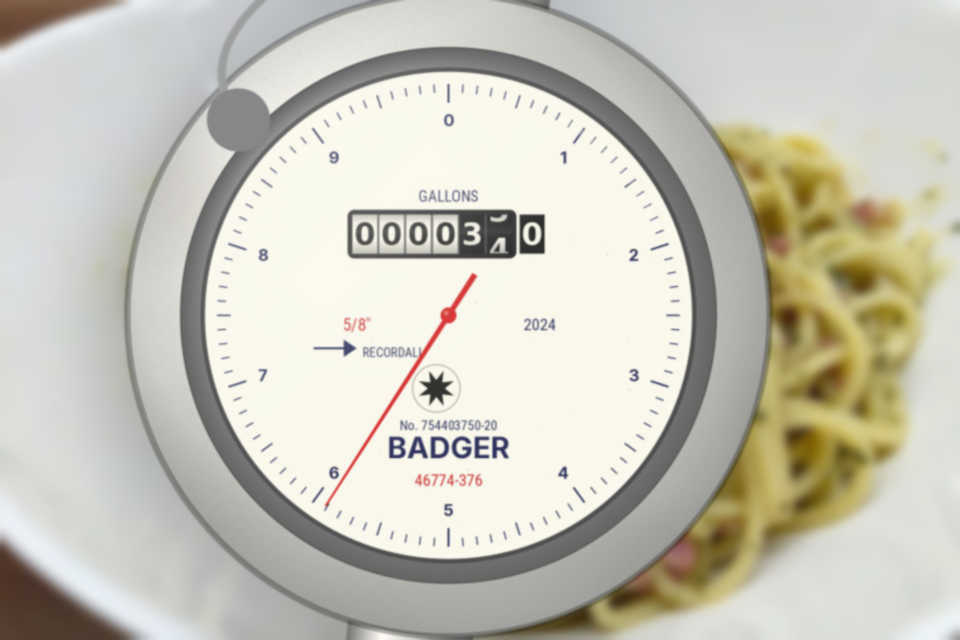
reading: 335.9; gal
